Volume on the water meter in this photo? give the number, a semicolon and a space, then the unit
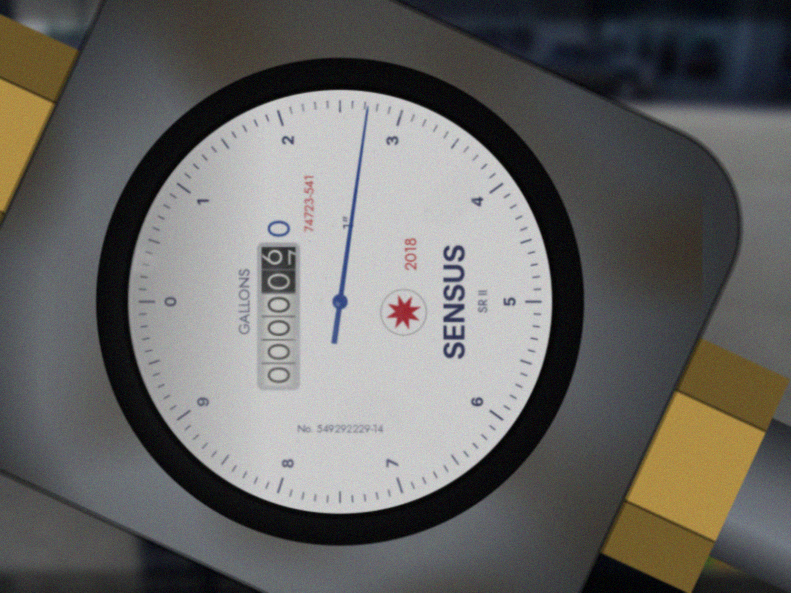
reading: 62.7; gal
